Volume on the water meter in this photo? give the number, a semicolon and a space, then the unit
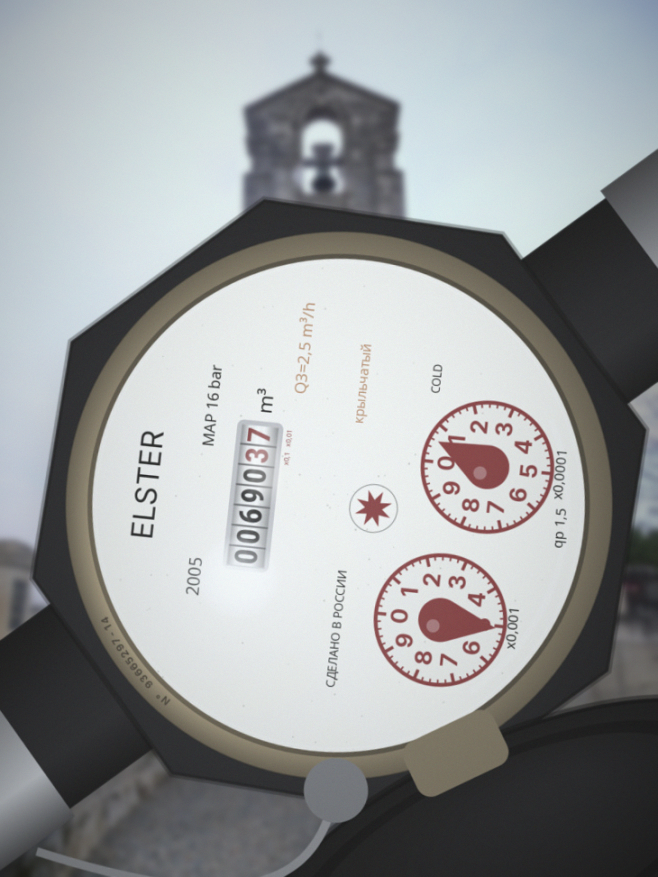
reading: 690.3750; m³
